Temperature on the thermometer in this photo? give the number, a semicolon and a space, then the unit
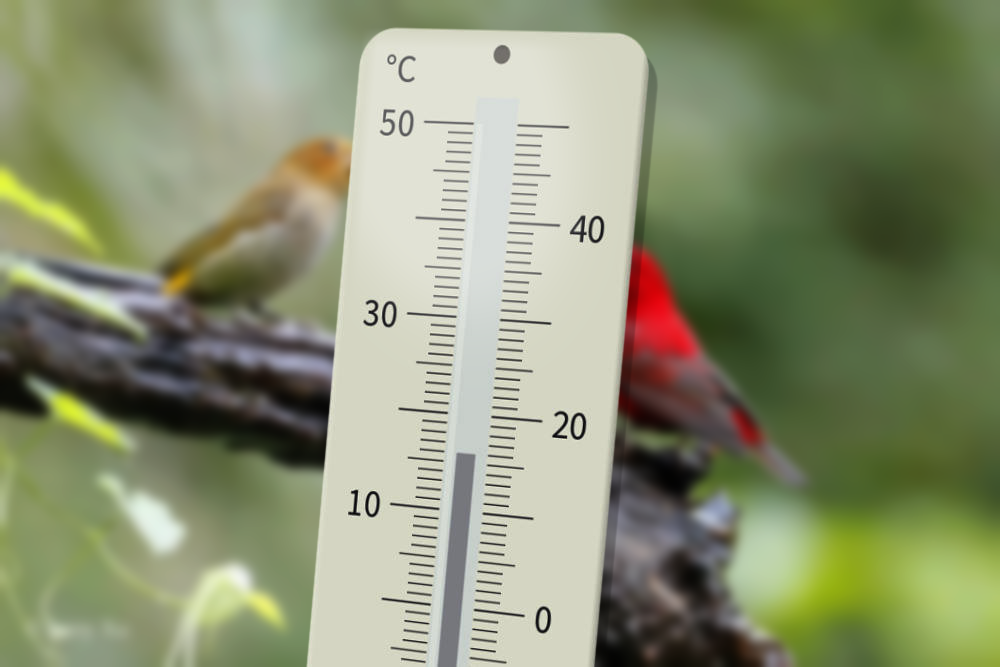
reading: 16; °C
